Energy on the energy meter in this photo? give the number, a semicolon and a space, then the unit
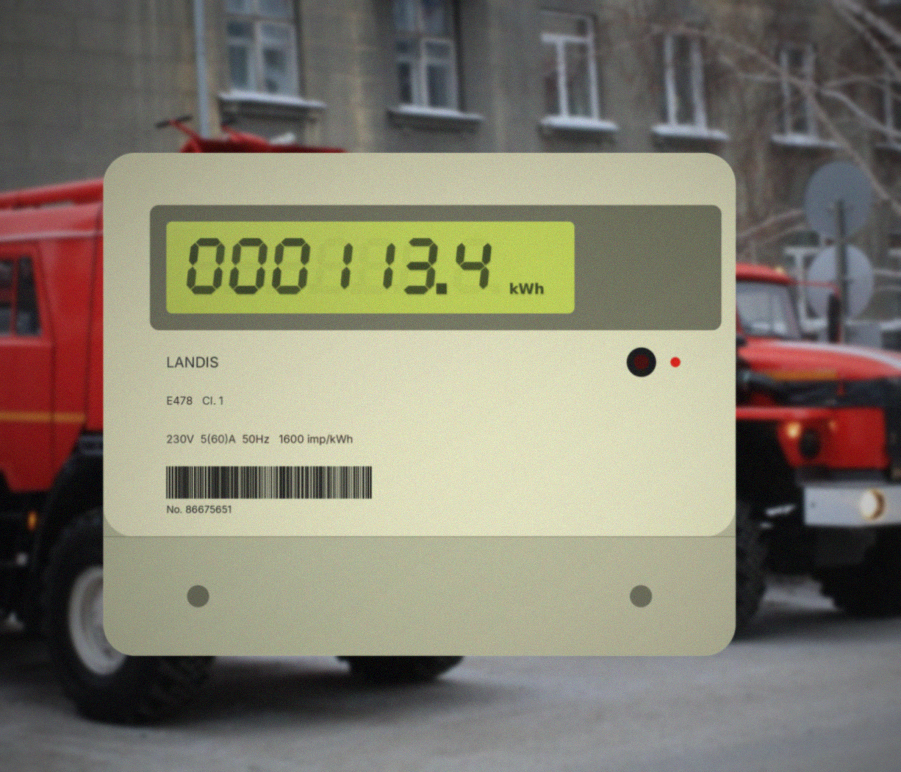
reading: 113.4; kWh
